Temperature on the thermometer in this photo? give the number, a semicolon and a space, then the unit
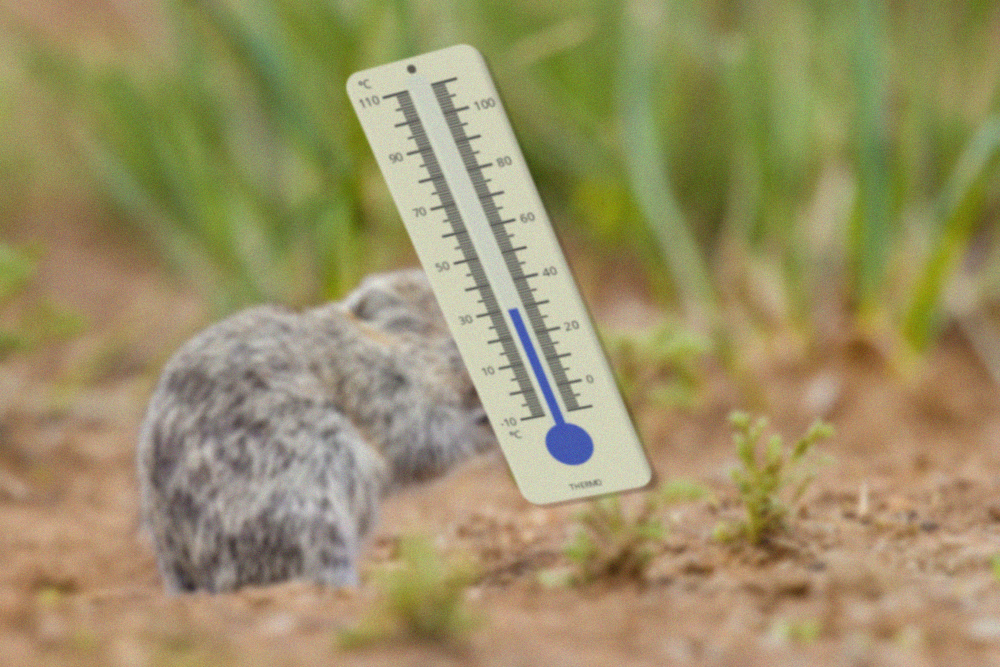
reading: 30; °C
